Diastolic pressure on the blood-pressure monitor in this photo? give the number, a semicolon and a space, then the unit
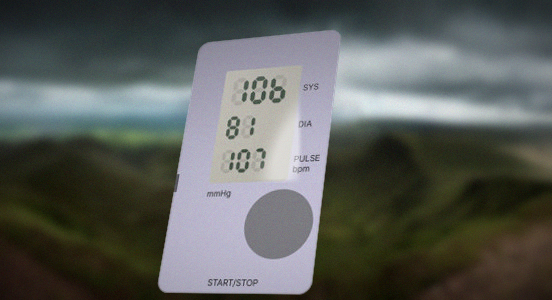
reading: 81; mmHg
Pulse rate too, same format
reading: 107; bpm
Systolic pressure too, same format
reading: 106; mmHg
